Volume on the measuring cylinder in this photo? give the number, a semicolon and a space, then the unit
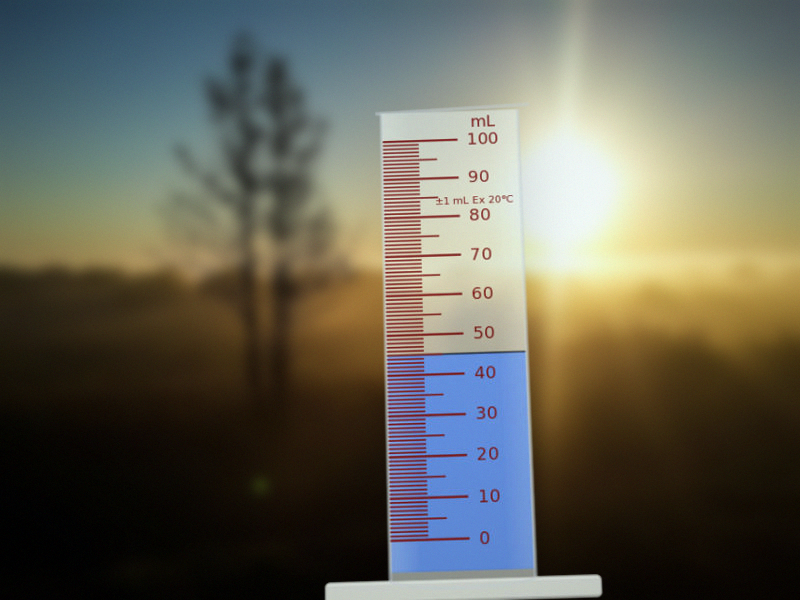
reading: 45; mL
